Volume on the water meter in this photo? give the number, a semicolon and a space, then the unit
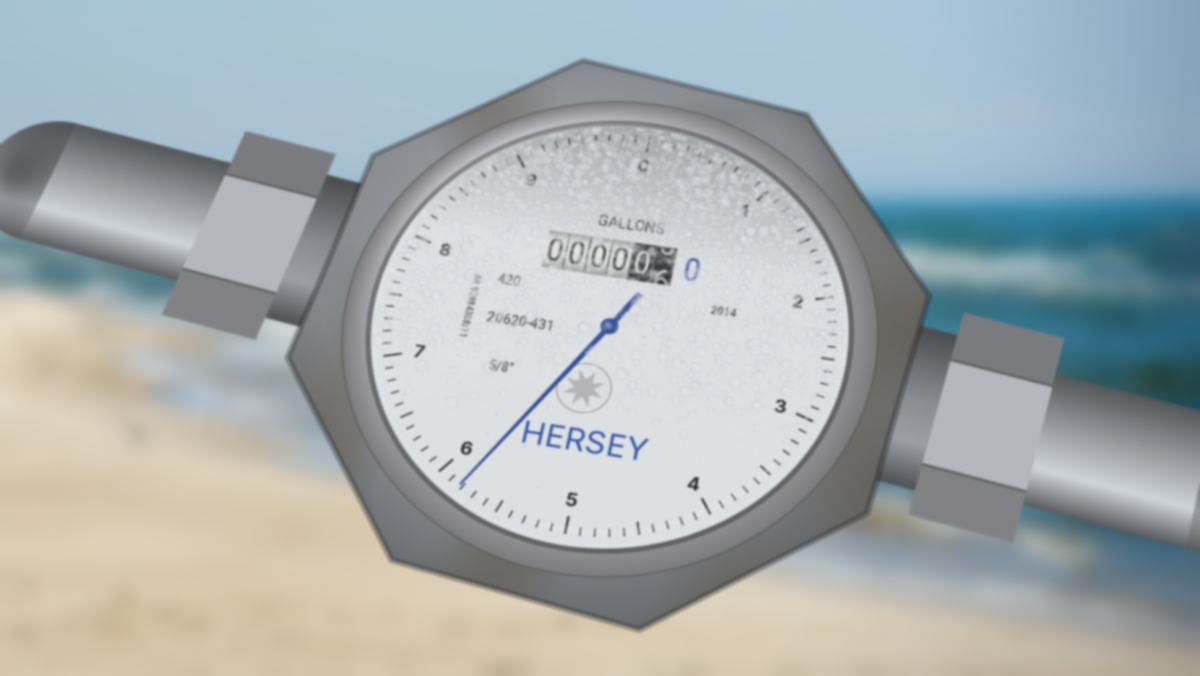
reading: 55.8; gal
